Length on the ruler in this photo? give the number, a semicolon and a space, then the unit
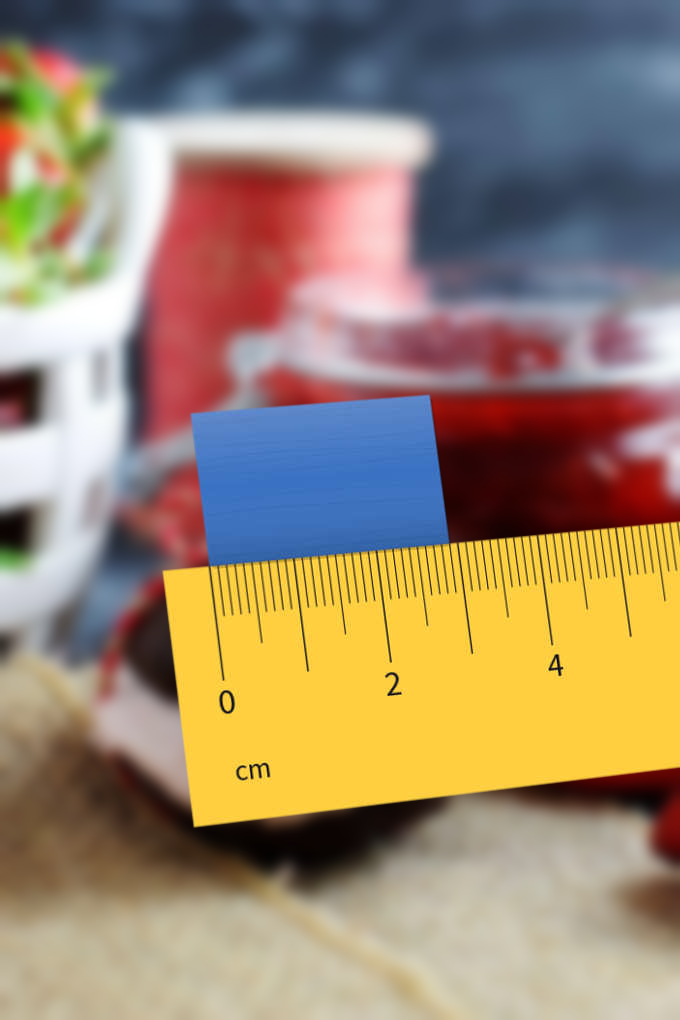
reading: 2.9; cm
